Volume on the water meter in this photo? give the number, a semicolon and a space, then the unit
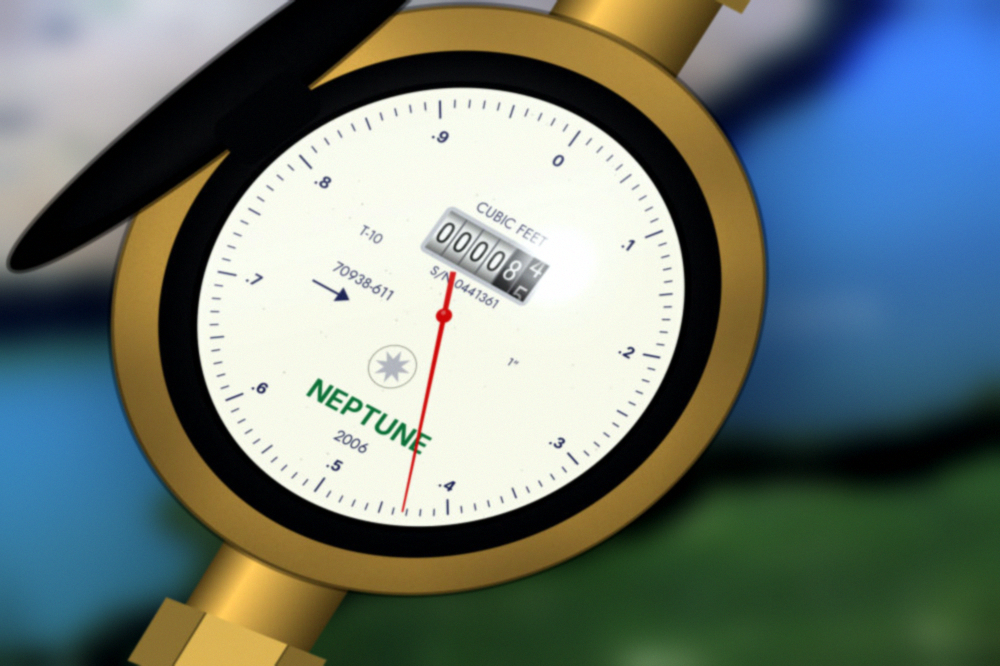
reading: 84.43; ft³
